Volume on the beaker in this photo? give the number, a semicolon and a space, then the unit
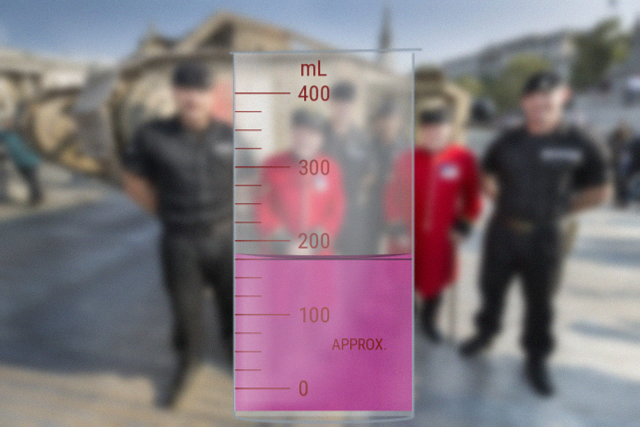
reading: 175; mL
